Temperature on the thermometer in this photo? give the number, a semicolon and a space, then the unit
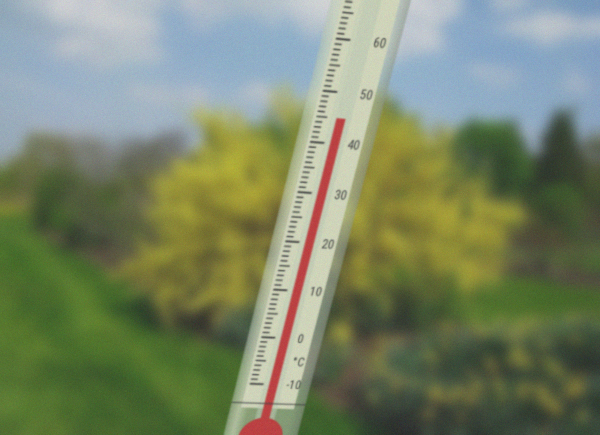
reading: 45; °C
